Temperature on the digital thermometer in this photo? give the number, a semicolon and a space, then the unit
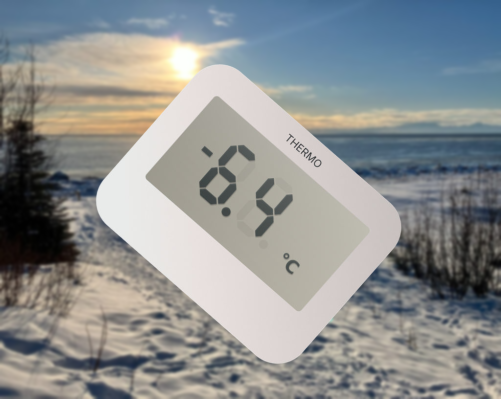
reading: -6.4; °C
